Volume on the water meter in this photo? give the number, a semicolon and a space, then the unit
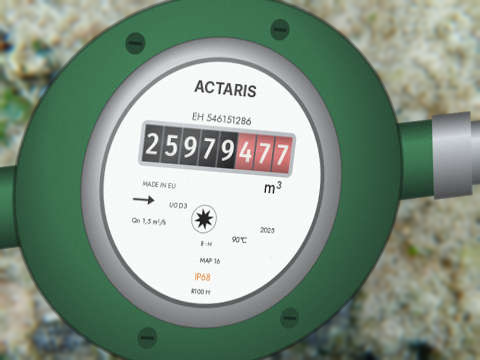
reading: 25979.477; m³
